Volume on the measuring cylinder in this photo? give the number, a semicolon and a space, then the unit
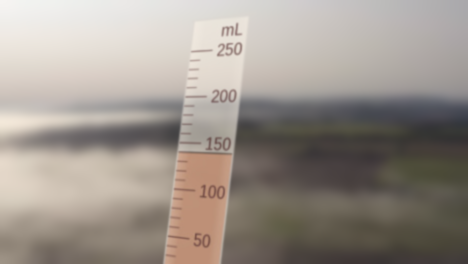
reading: 140; mL
